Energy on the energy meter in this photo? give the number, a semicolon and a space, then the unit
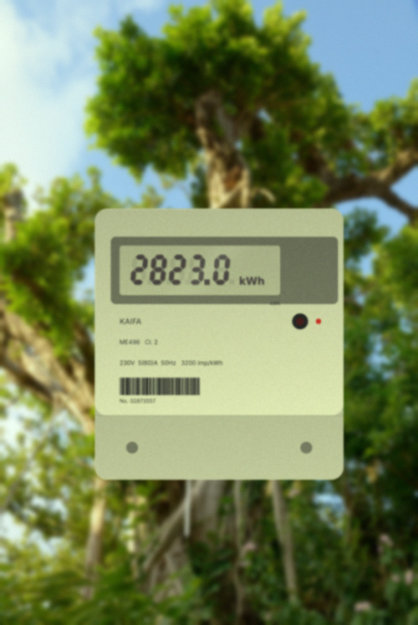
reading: 2823.0; kWh
